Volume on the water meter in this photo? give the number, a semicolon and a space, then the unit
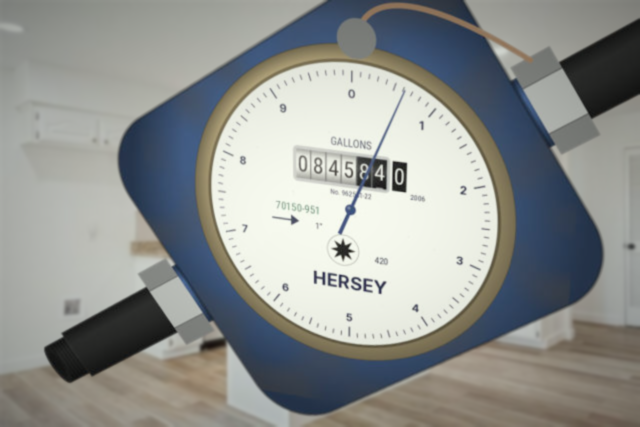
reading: 845840.6; gal
